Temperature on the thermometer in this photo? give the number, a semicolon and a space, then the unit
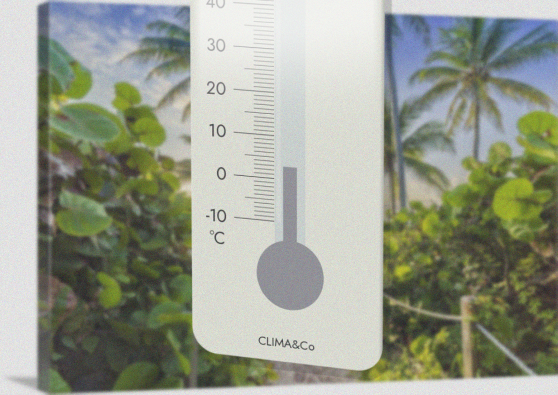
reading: 3; °C
